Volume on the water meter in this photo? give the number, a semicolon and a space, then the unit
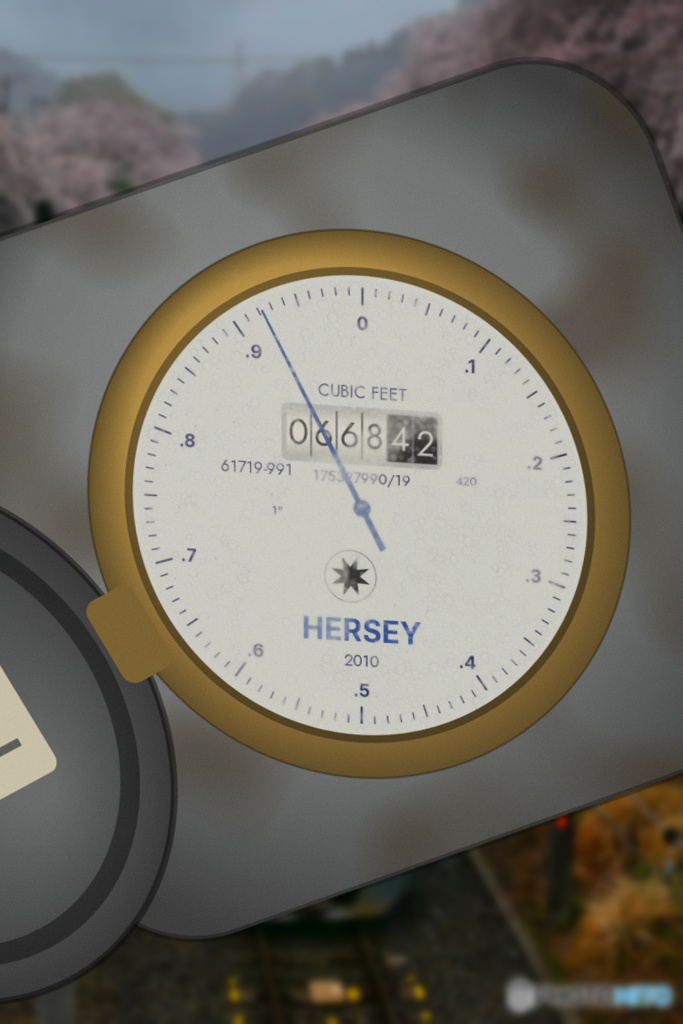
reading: 66841.92; ft³
